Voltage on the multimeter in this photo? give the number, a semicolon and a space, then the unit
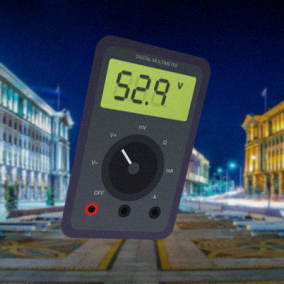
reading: 52.9; V
